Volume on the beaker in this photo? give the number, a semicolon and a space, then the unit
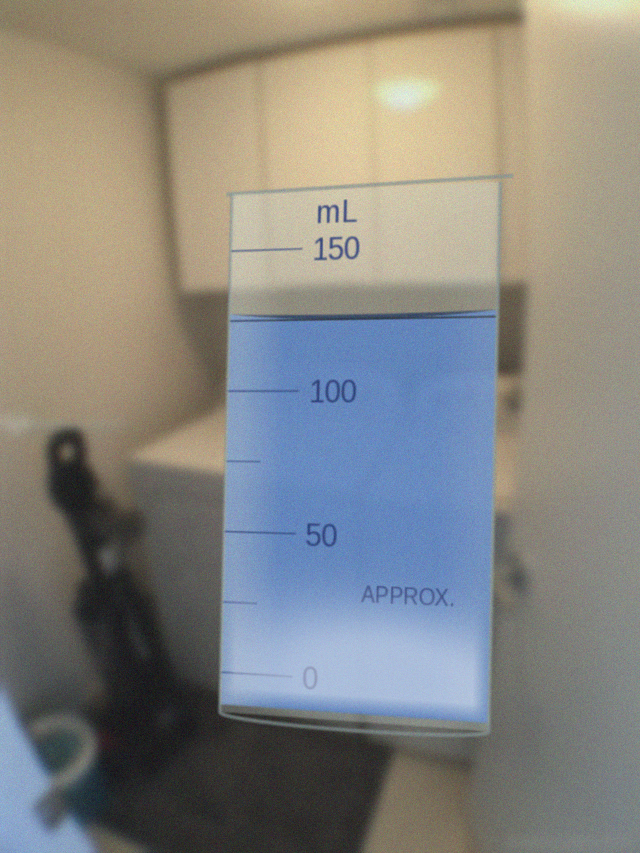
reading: 125; mL
